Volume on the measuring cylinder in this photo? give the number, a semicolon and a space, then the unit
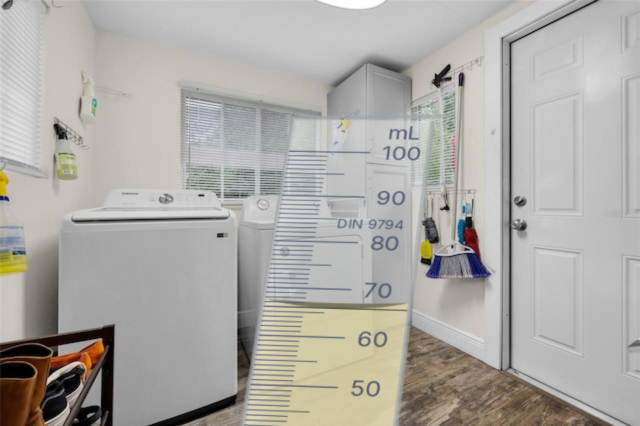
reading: 66; mL
